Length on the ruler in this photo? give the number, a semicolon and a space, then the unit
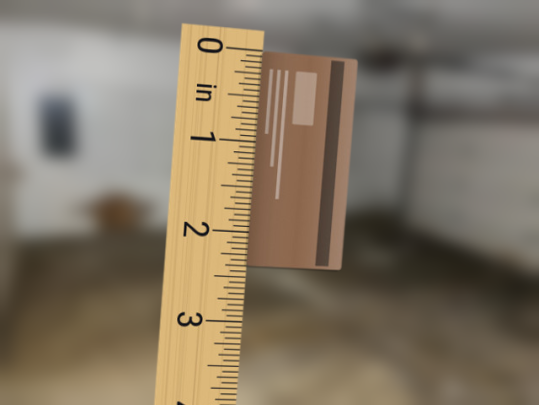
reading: 2.375; in
